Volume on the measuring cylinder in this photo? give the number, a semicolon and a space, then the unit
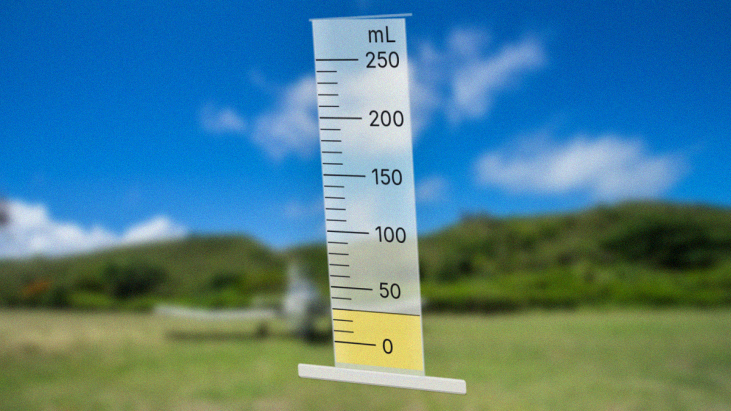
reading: 30; mL
